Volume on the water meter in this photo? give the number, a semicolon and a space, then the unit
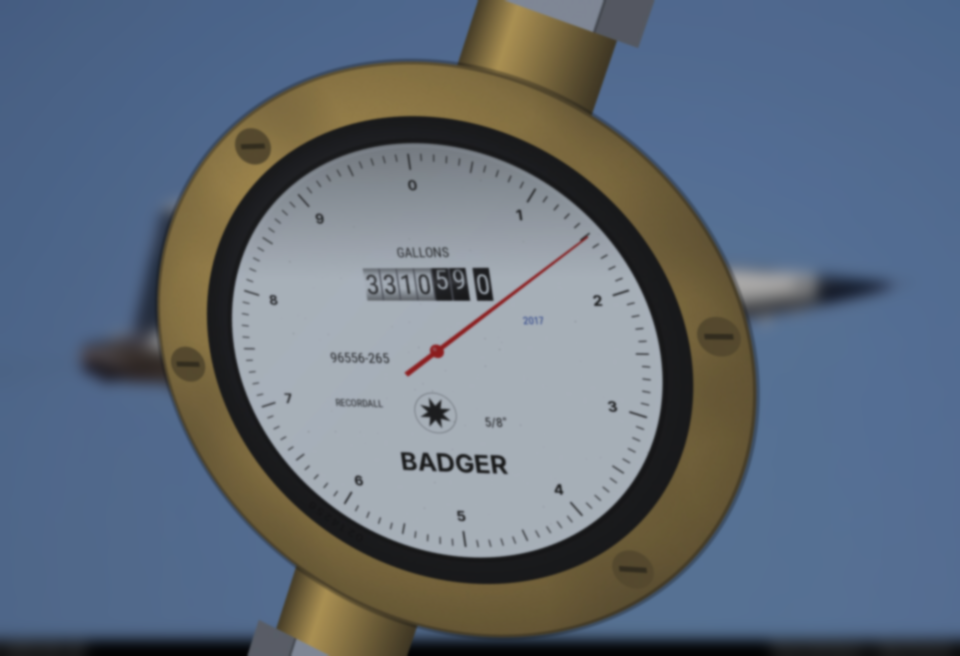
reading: 3310591.5; gal
